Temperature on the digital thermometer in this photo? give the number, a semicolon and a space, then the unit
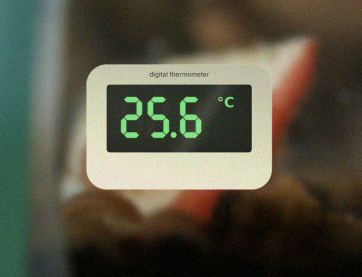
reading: 25.6; °C
